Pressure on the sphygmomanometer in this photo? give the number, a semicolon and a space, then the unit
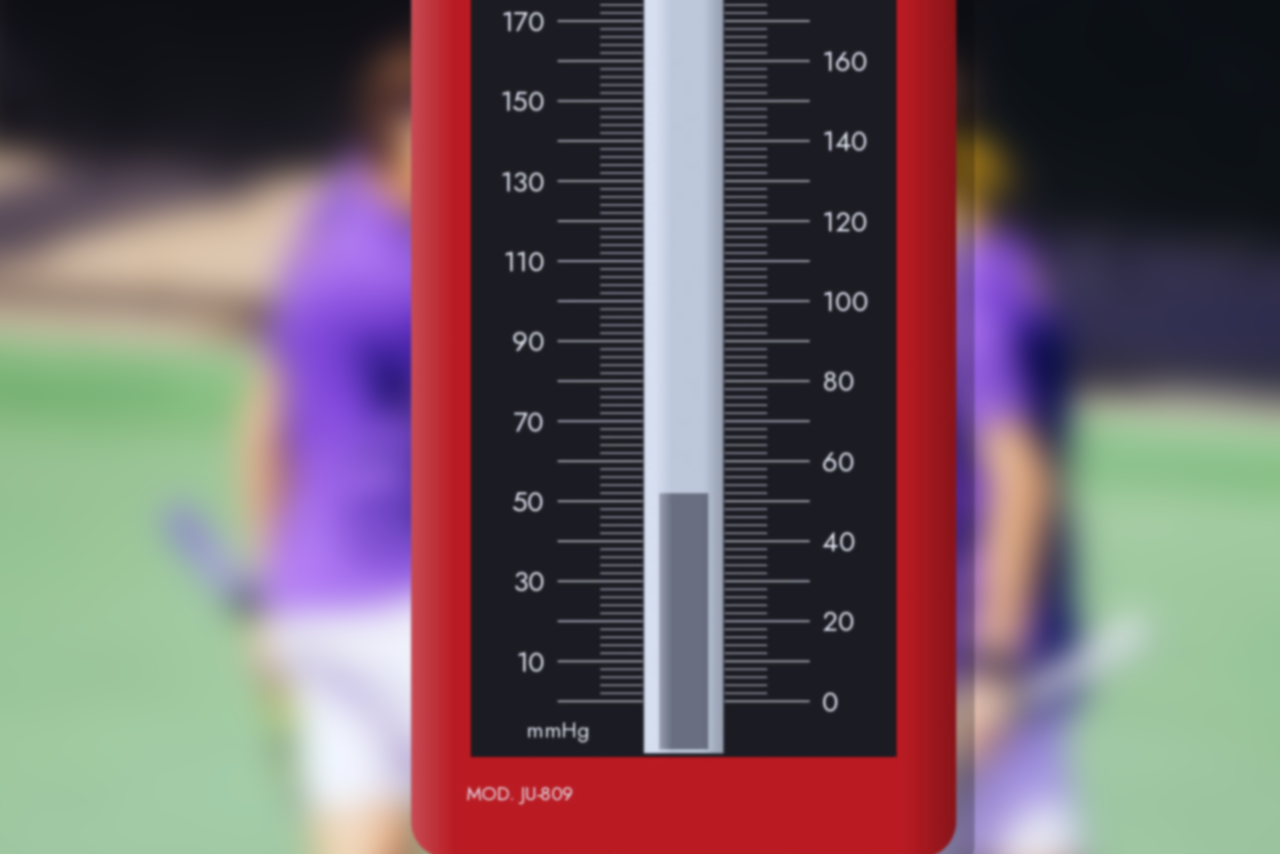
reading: 52; mmHg
